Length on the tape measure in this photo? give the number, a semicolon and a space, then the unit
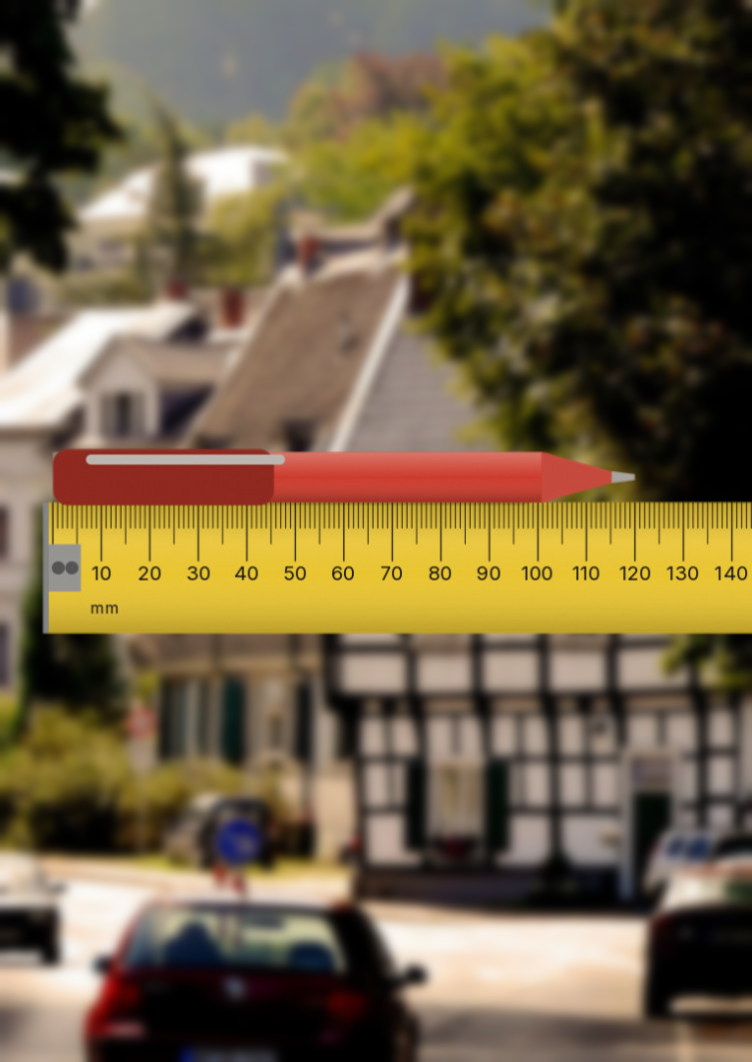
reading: 120; mm
